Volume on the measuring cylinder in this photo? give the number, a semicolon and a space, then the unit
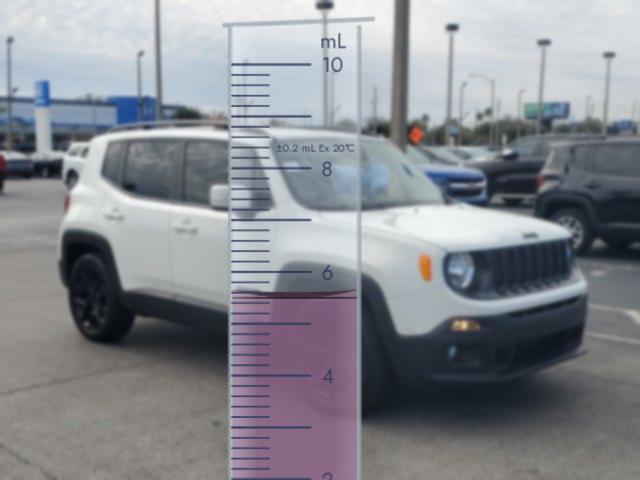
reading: 5.5; mL
